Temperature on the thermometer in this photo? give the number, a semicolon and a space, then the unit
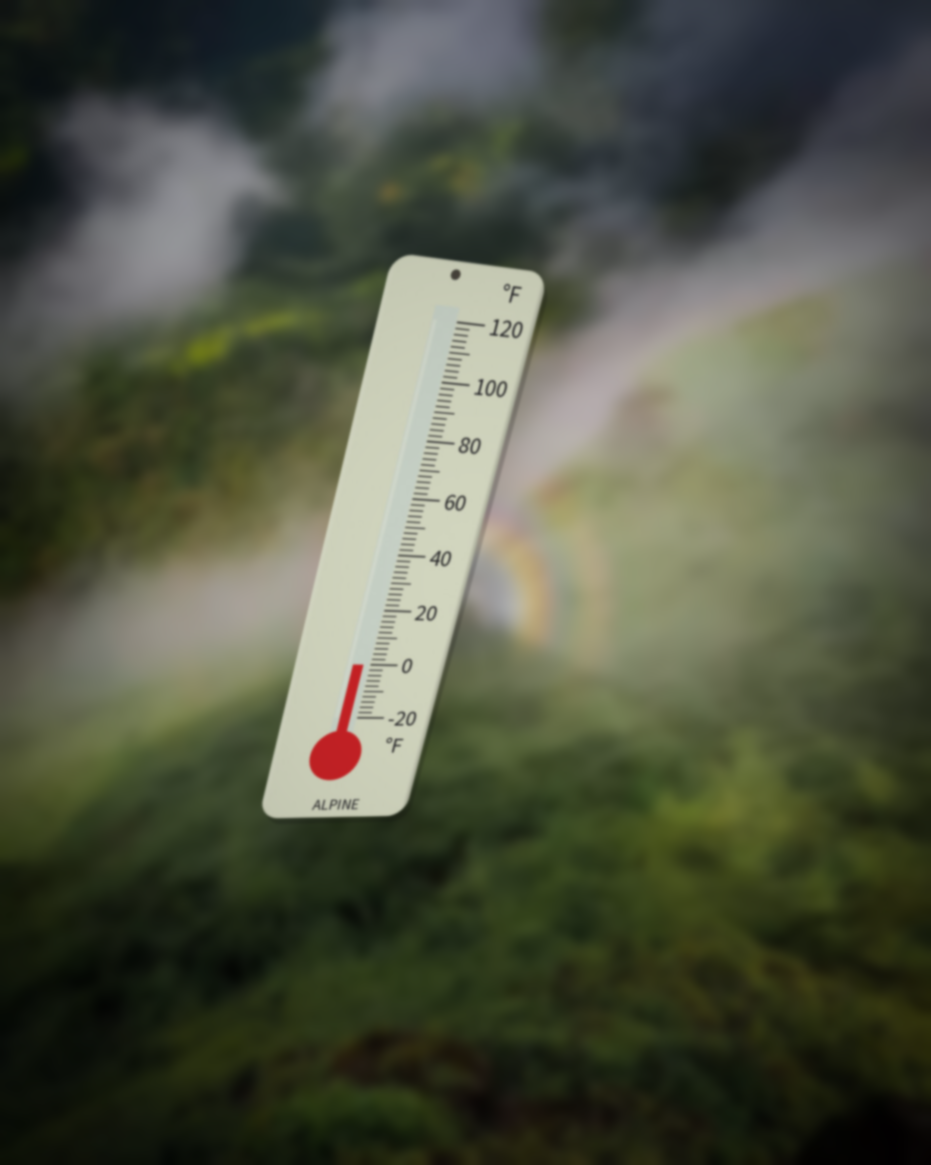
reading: 0; °F
